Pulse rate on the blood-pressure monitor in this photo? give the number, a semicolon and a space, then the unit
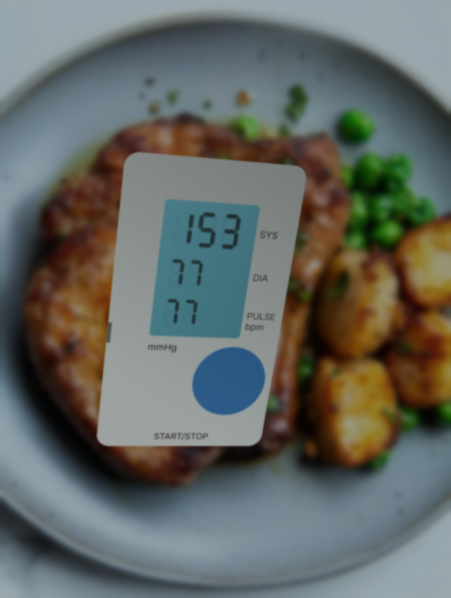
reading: 77; bpm
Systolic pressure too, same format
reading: 153; mmHg
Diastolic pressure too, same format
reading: 77; mmHg
